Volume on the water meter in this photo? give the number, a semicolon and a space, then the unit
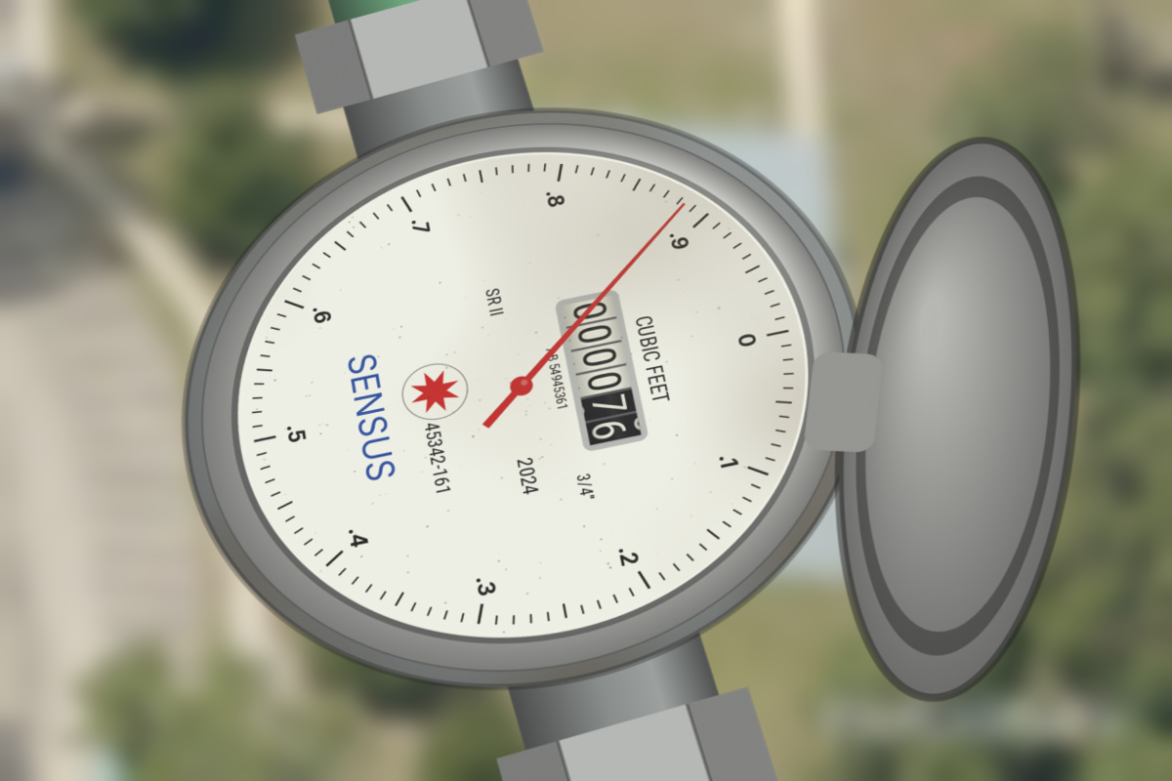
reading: 75.88; ft³
